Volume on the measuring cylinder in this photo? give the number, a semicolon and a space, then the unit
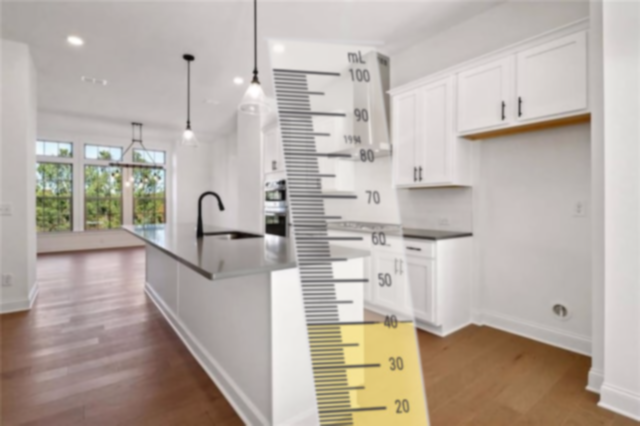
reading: 40; mL
